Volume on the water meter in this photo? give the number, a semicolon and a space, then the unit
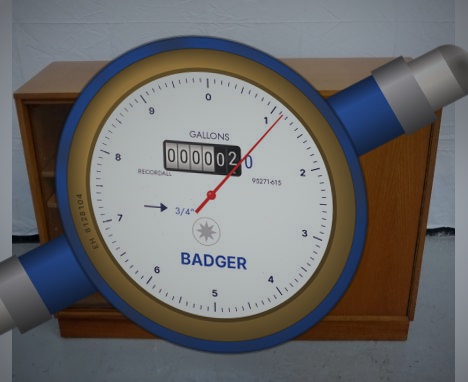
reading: 21.1; gal
